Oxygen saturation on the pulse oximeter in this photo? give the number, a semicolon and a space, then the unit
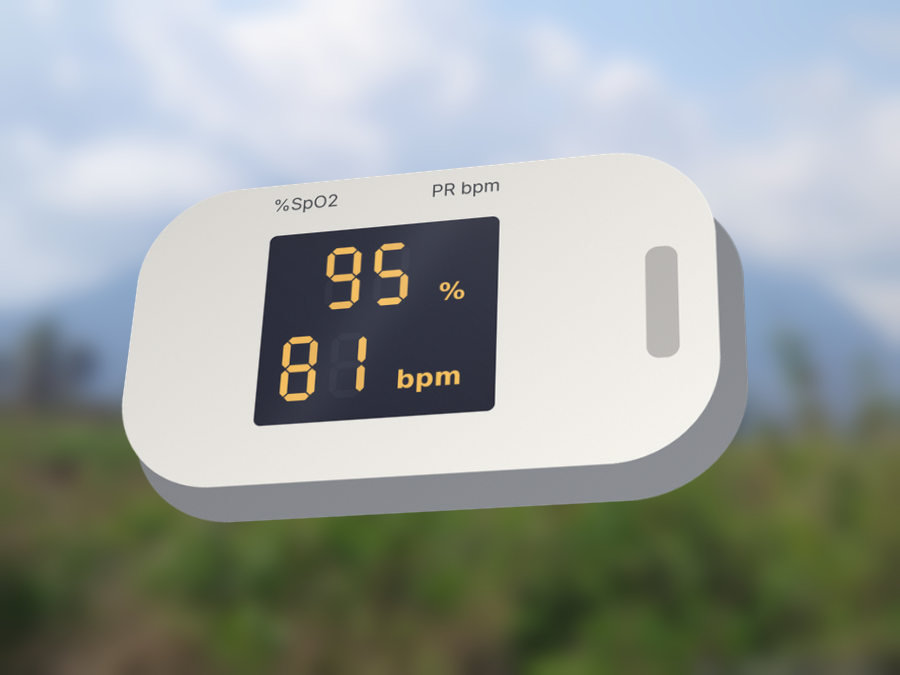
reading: 95; %
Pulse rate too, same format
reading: 81; bpm
